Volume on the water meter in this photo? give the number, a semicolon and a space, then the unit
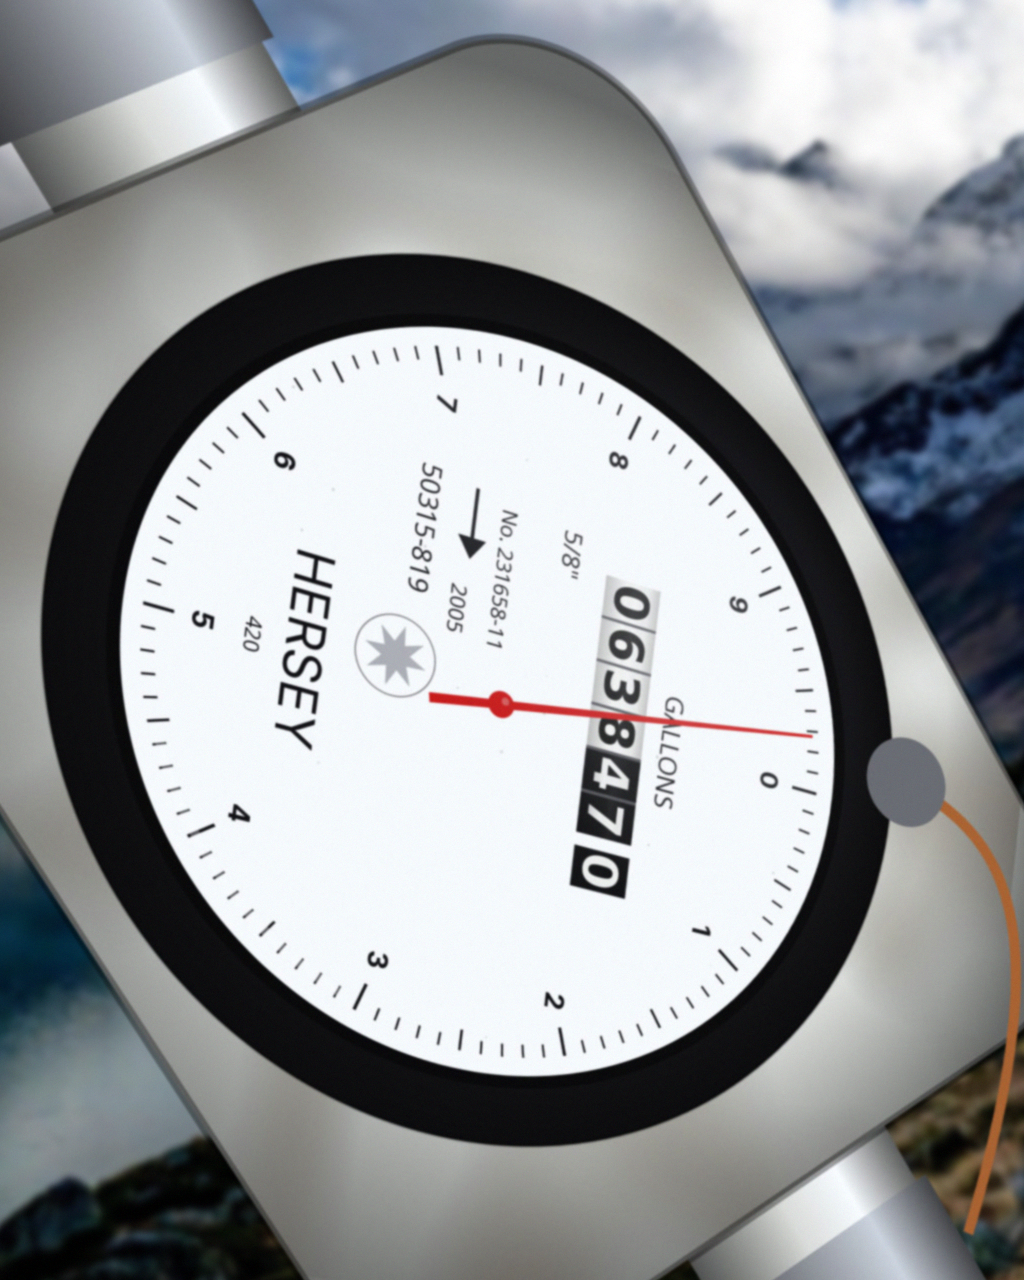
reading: 638469.7; gal
